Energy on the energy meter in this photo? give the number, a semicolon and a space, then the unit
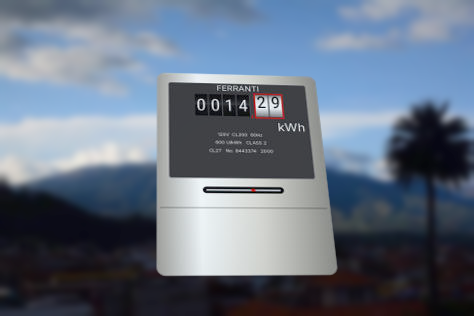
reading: 14.29; kWh
